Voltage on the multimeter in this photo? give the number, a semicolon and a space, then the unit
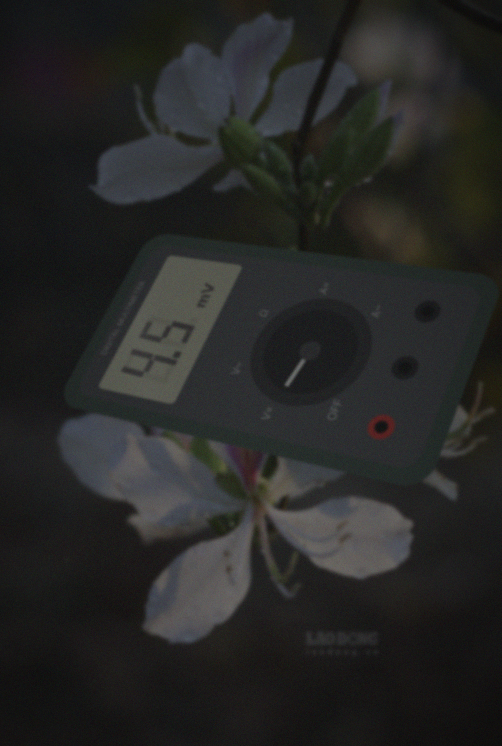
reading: 4.5; mV
